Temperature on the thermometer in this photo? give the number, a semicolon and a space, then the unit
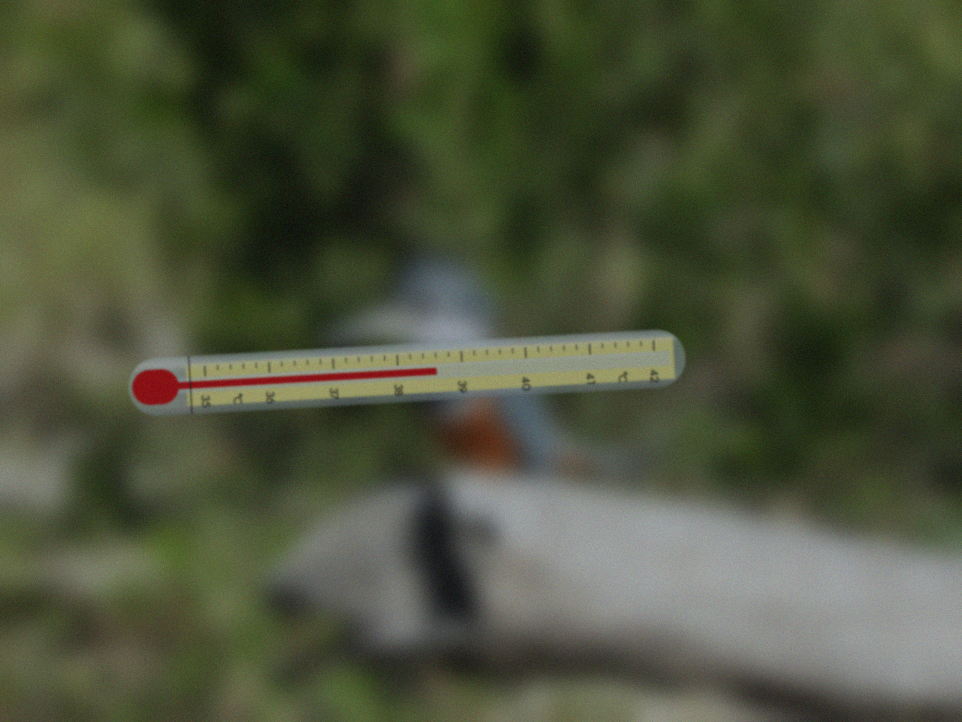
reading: 38.6; °C
